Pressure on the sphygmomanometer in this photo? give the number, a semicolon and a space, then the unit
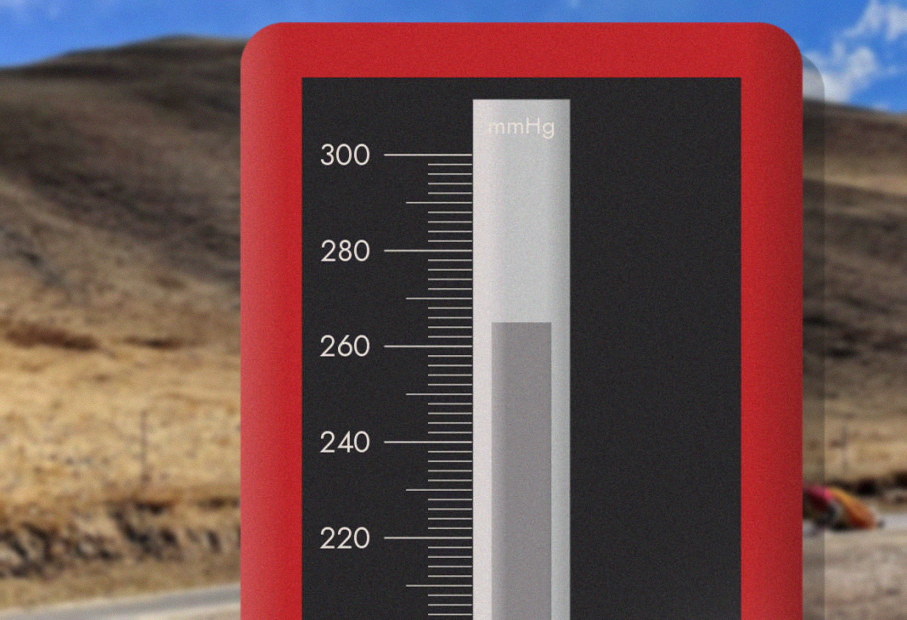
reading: 265; mmHg
